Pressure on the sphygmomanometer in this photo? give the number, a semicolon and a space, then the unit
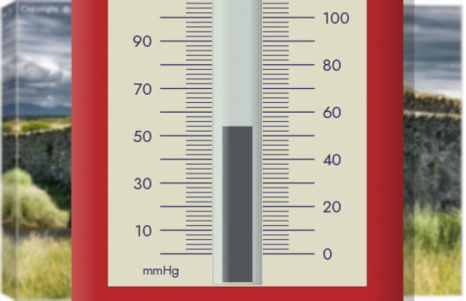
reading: 54; mmHg
